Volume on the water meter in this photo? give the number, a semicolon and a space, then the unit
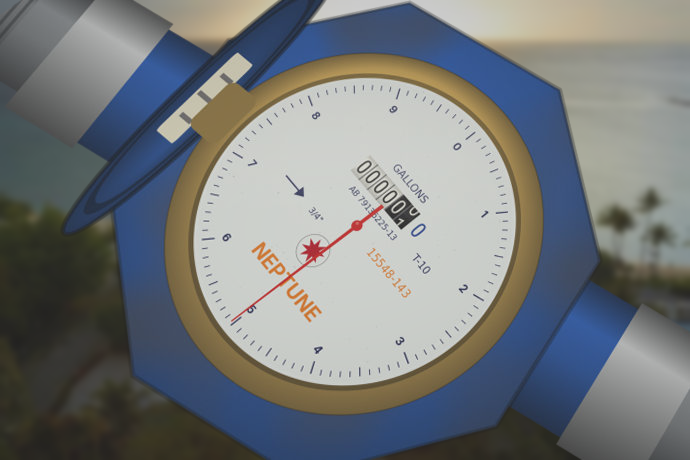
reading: 5.0; gal
